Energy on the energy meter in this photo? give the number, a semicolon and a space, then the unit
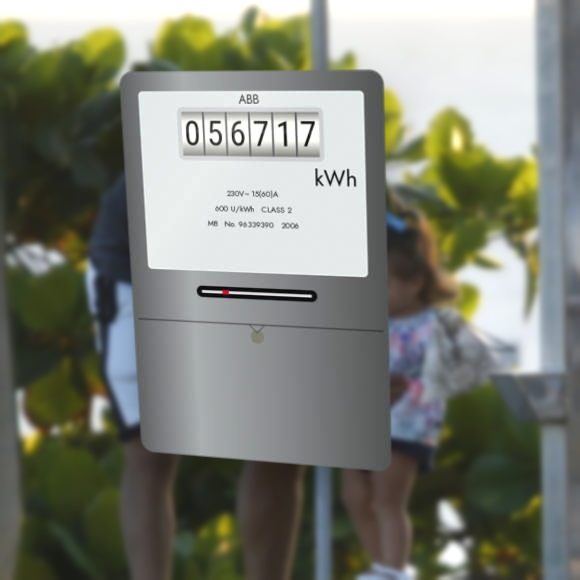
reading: 56717; kWh
